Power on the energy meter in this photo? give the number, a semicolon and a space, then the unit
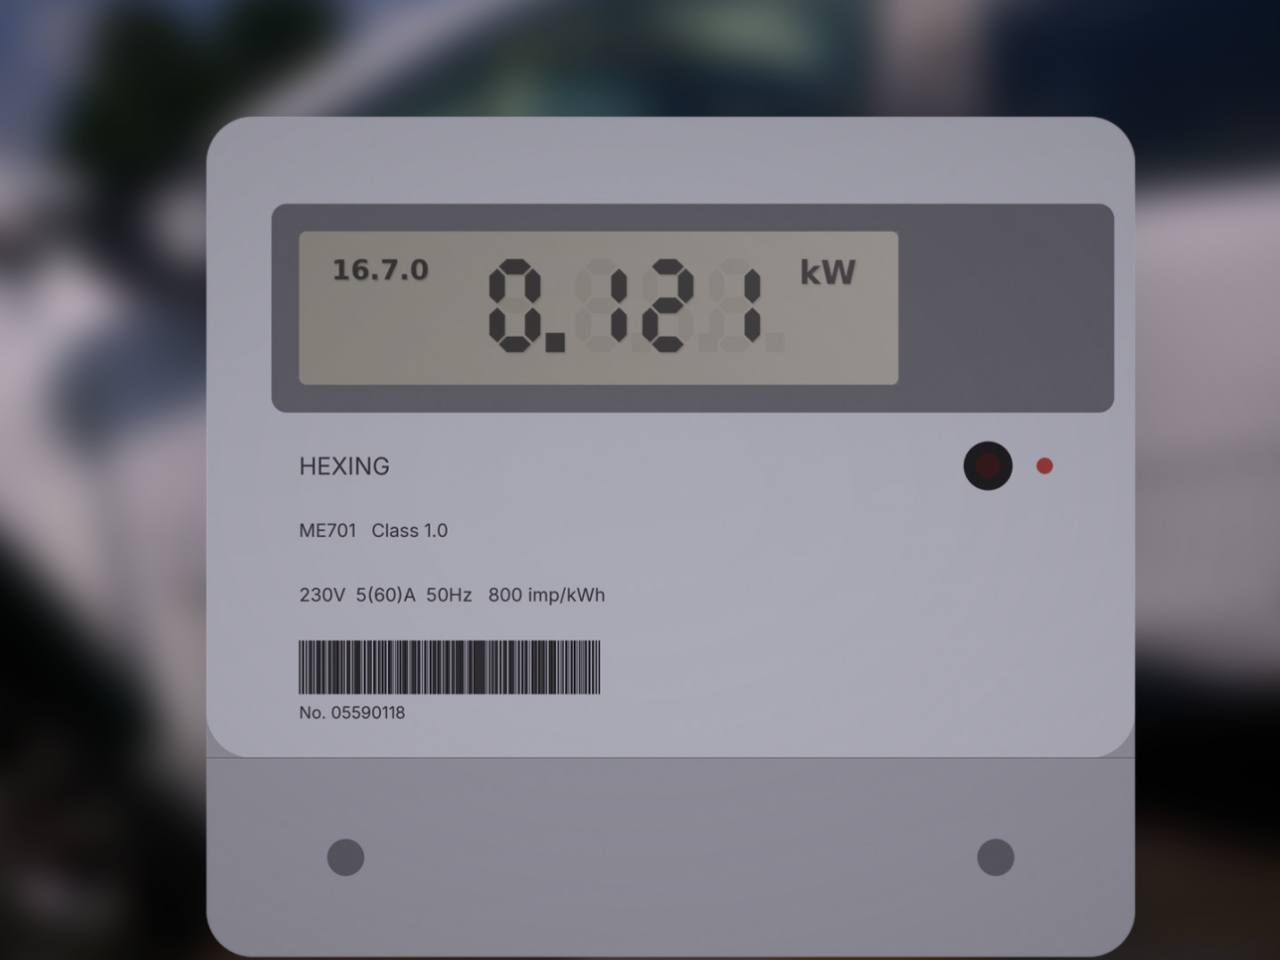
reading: 0.121; kW
